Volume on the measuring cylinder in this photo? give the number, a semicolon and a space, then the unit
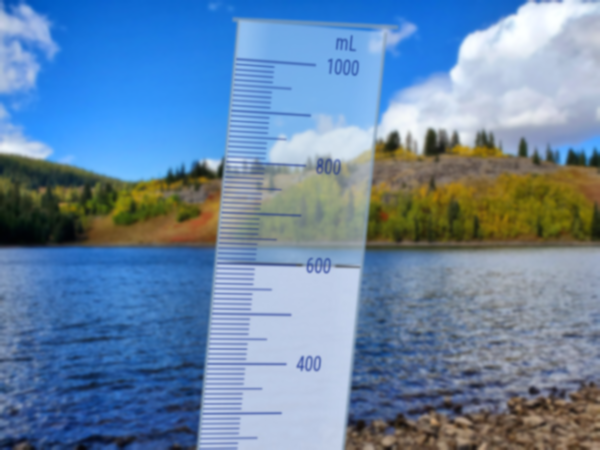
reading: 600; mL
